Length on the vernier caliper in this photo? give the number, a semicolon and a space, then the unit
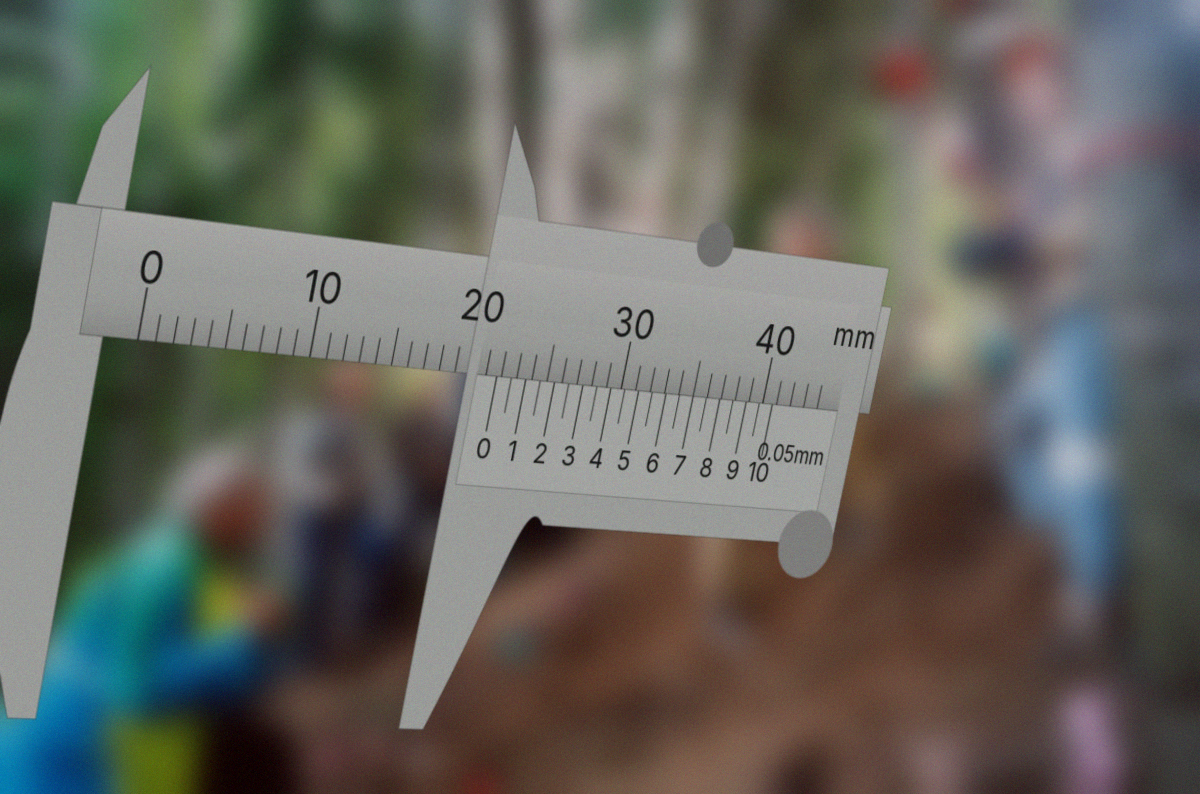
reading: 21.7; mm
